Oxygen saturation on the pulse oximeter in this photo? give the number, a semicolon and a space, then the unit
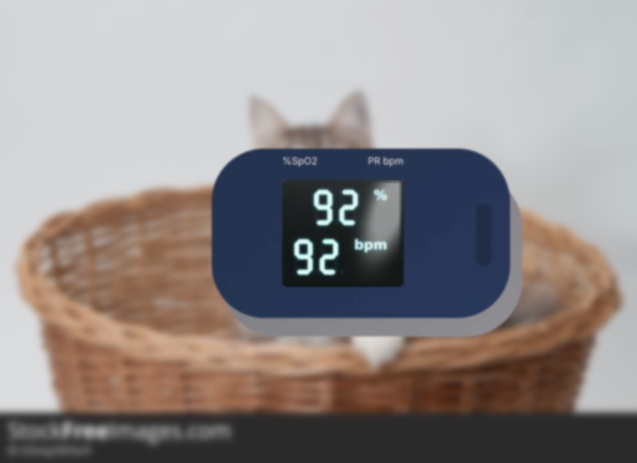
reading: 92; %
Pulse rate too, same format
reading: 92; bpm
